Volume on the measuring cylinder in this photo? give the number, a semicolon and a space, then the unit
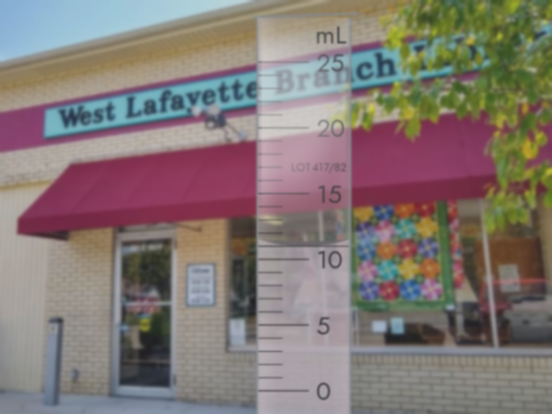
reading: 11; mL
